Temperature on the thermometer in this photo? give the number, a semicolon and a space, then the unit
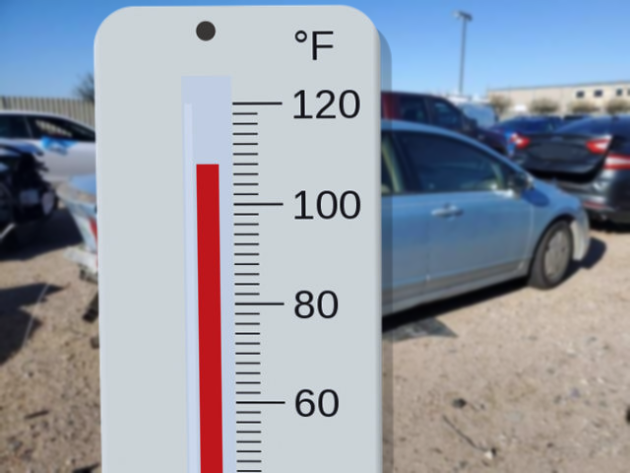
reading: 108; °F
